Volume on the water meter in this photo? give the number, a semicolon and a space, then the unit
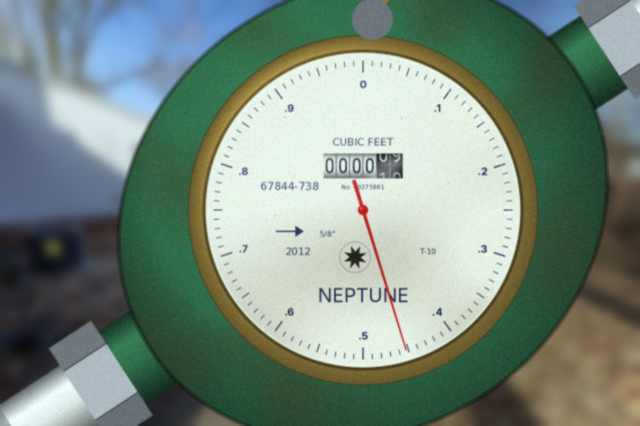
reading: 9.45; ft³
